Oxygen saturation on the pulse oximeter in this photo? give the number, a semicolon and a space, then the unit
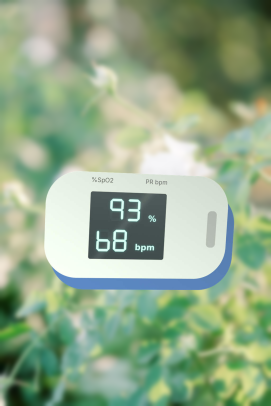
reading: 93; %
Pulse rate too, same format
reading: 68; bpm
